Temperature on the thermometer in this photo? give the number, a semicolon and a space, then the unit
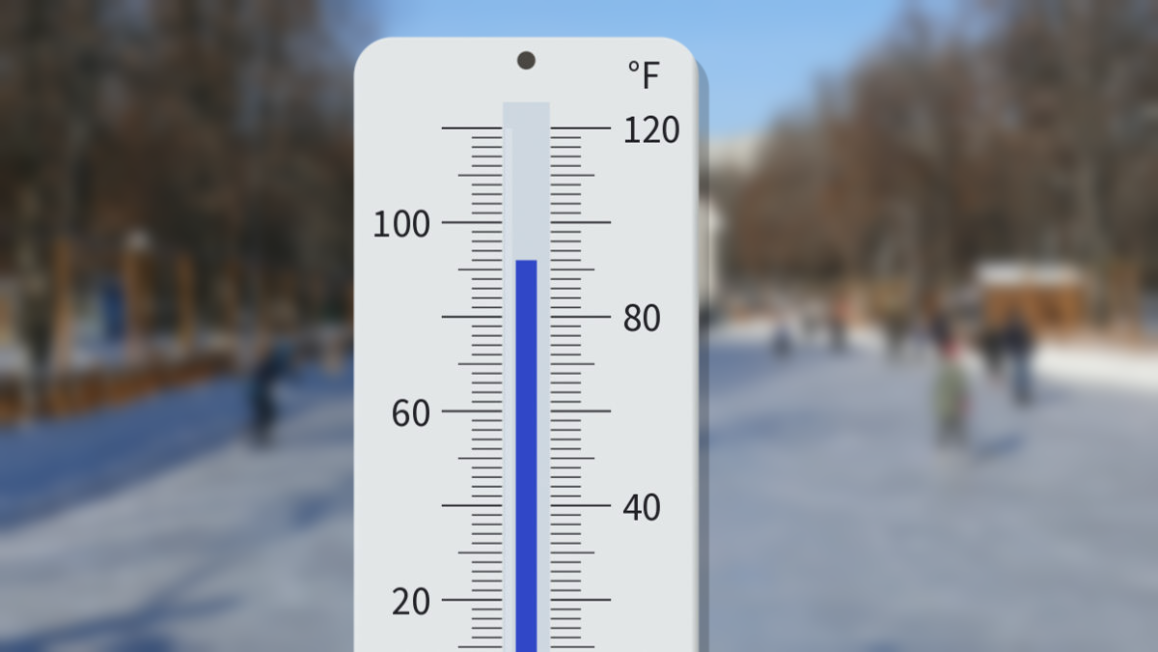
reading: 92; °F
